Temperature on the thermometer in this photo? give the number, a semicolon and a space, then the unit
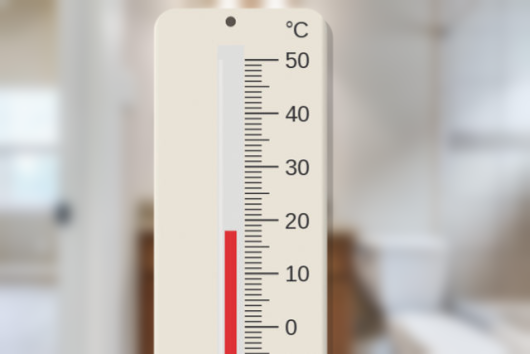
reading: 18; °C
